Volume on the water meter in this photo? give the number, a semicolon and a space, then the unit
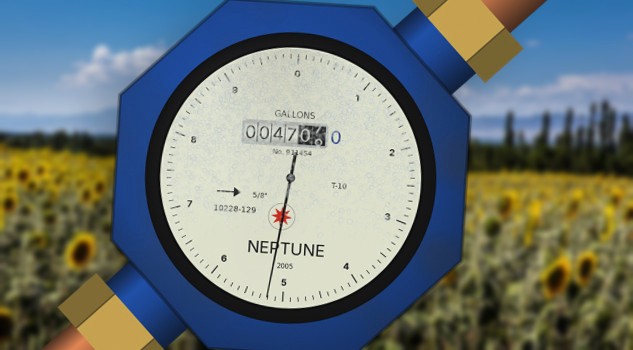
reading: 47075.2; gal
